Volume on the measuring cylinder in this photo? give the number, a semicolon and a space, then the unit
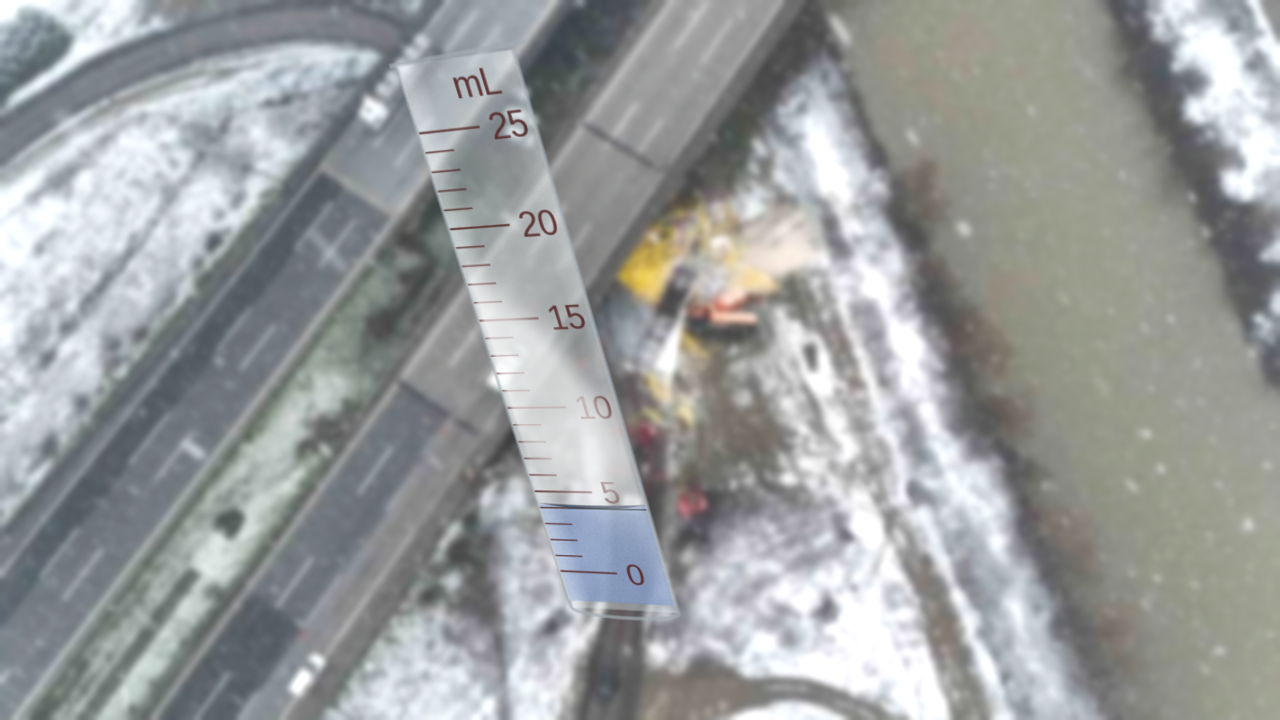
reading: 4; mL
